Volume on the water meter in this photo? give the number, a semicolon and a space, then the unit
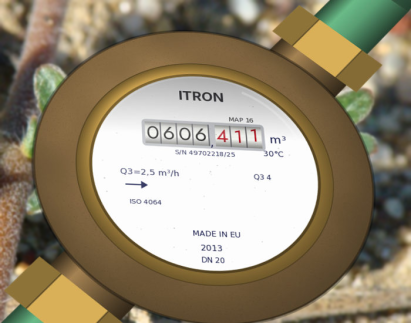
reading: 606.411; m³
